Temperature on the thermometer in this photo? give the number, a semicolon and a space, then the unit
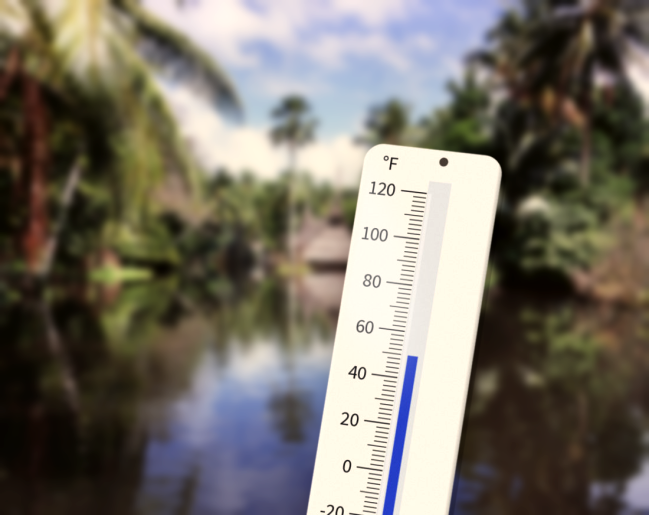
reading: 50; °F
